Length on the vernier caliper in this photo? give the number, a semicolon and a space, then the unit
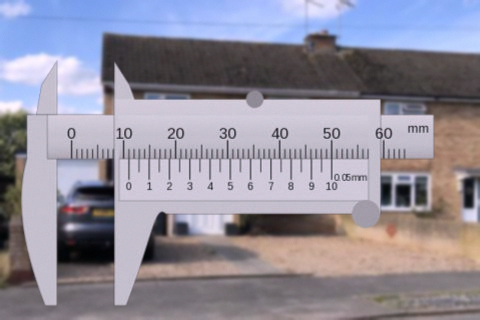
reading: 11.0; mm
